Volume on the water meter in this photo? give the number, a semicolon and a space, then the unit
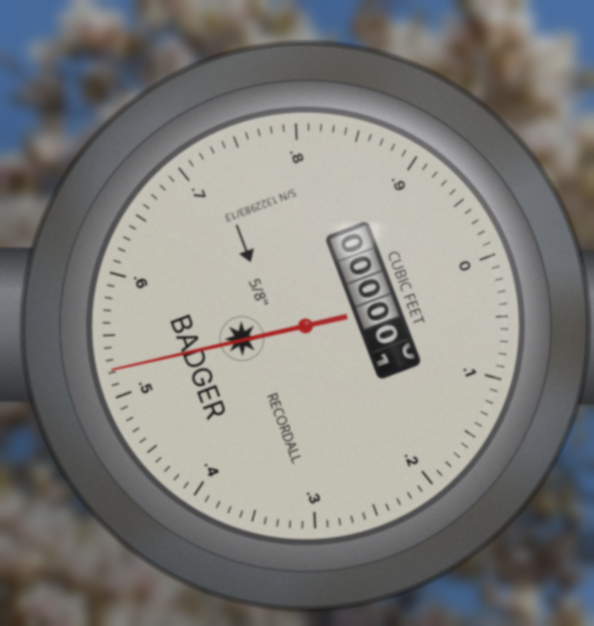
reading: 0.52; ft³
